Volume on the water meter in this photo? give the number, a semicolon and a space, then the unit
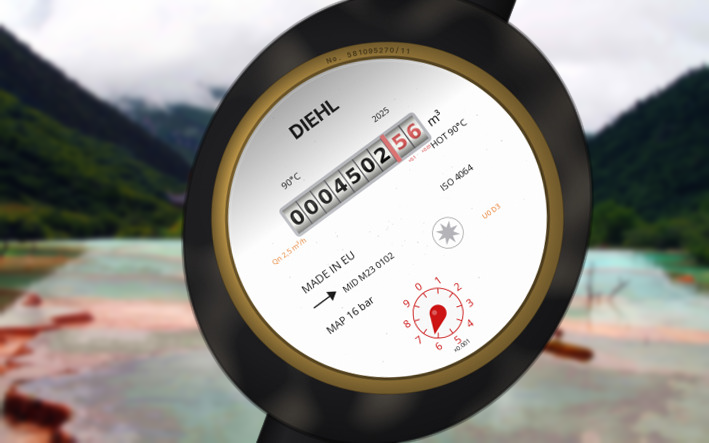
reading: 4502.566; m³
